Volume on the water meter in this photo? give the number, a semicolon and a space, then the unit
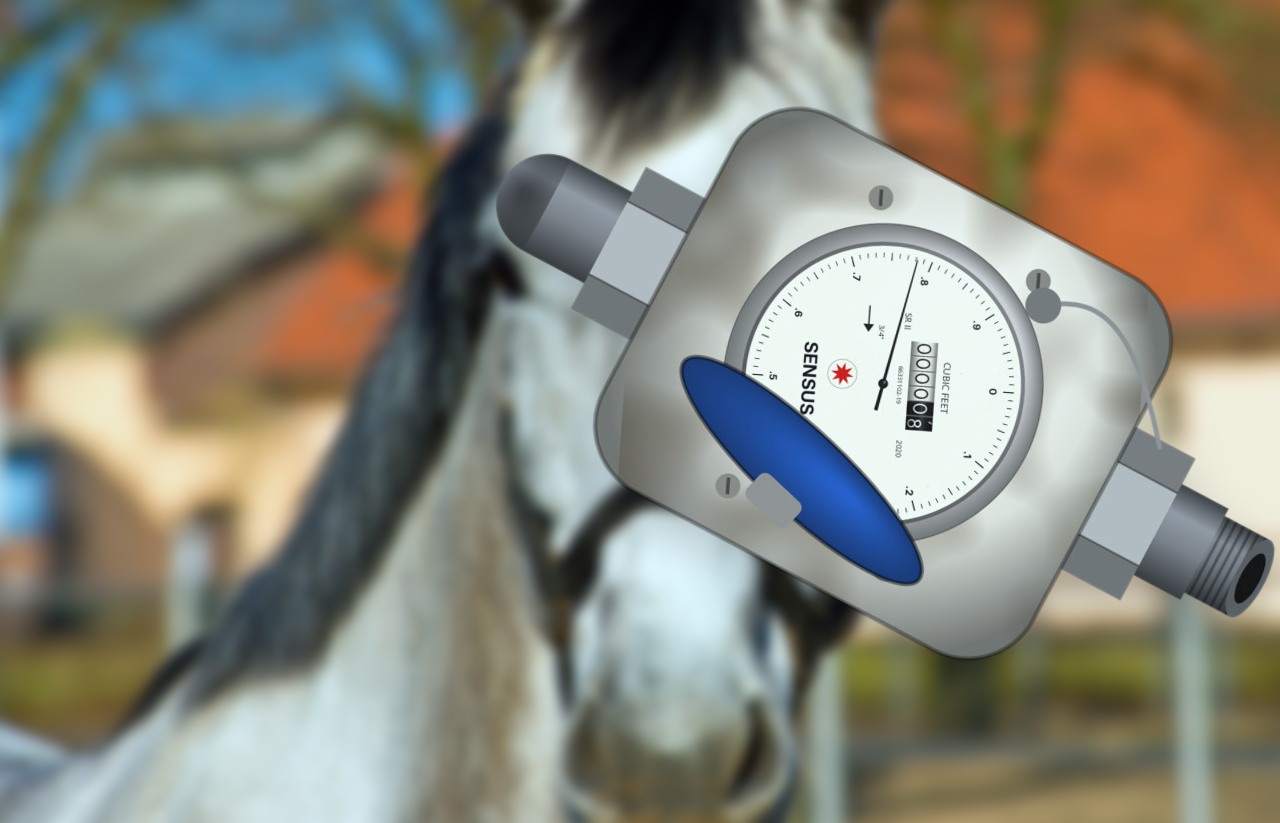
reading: 7.78; ft³
